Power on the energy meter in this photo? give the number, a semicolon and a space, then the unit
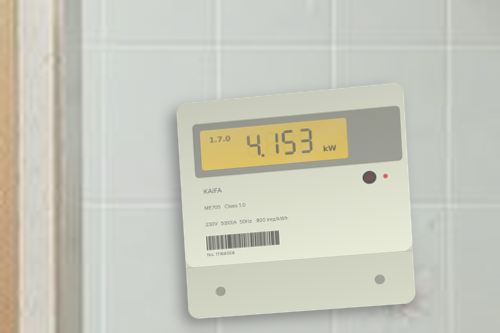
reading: 4.153; kW
